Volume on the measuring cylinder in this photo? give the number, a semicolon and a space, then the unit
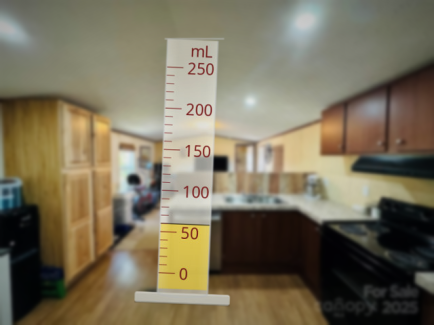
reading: 60; mL
